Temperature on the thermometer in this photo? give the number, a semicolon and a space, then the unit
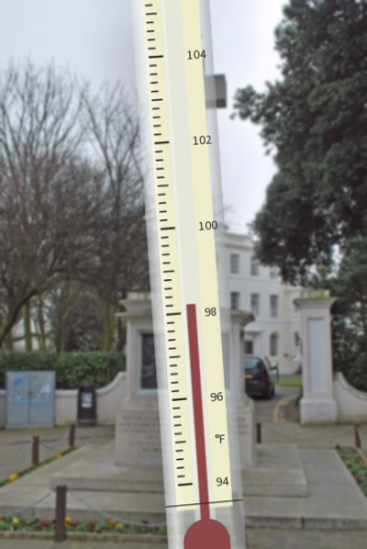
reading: 98.2; °F
